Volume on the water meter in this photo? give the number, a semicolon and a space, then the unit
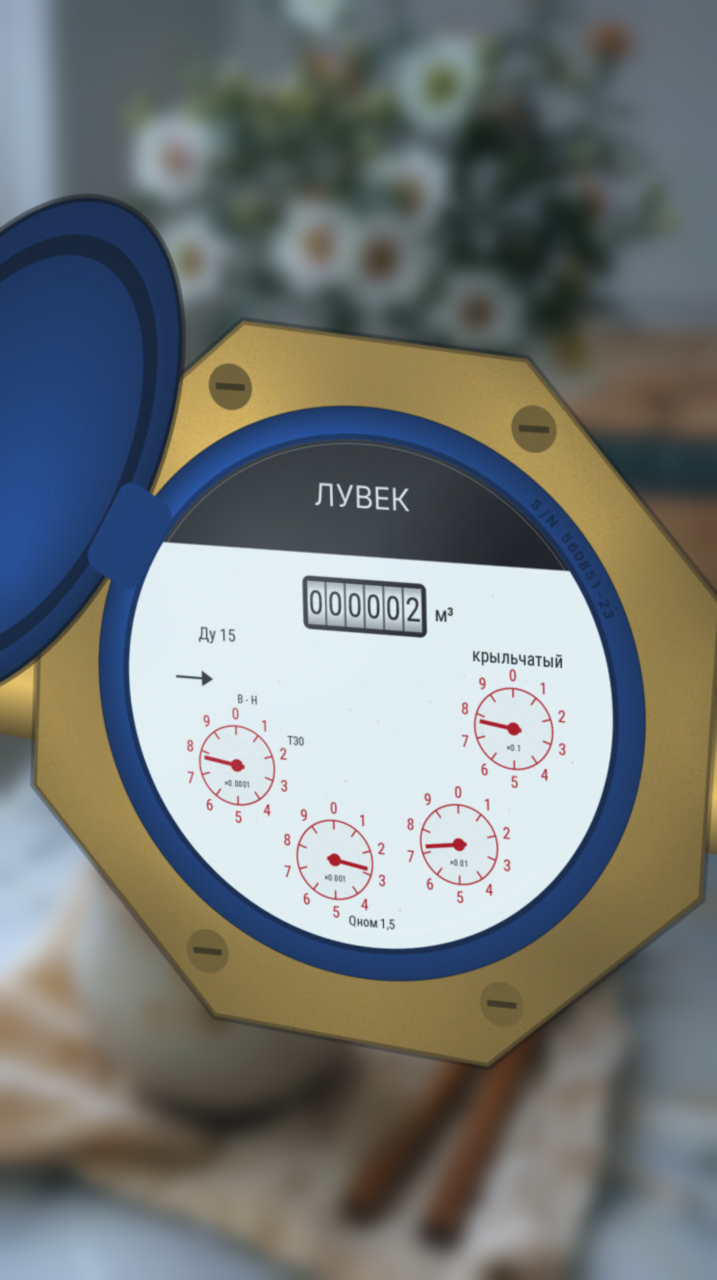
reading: 2.7727; m³
